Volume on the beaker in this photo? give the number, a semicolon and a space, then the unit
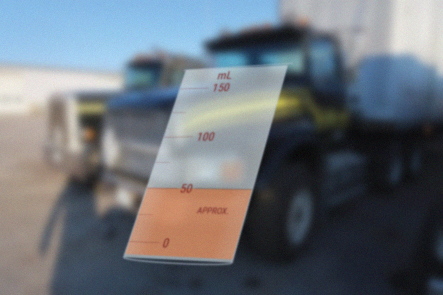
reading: 50; mL
